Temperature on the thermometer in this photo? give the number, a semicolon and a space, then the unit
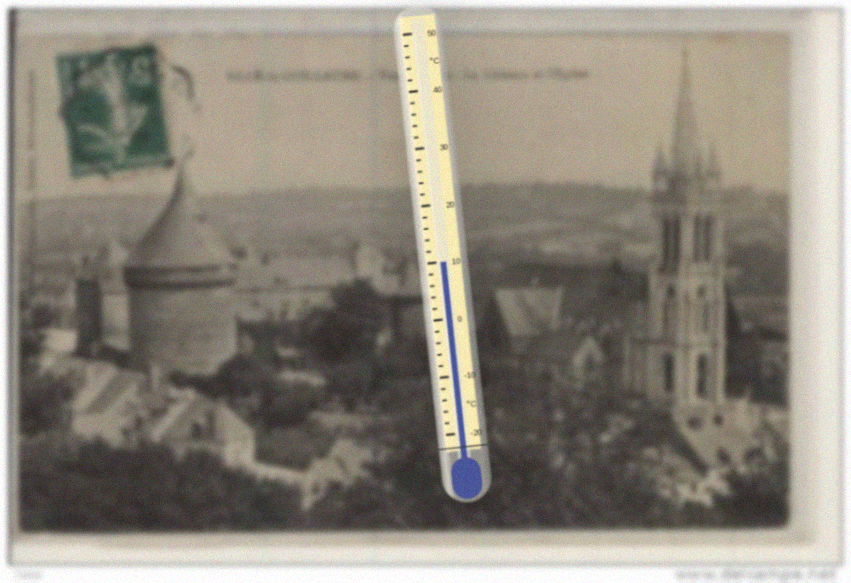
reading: 10; °C
